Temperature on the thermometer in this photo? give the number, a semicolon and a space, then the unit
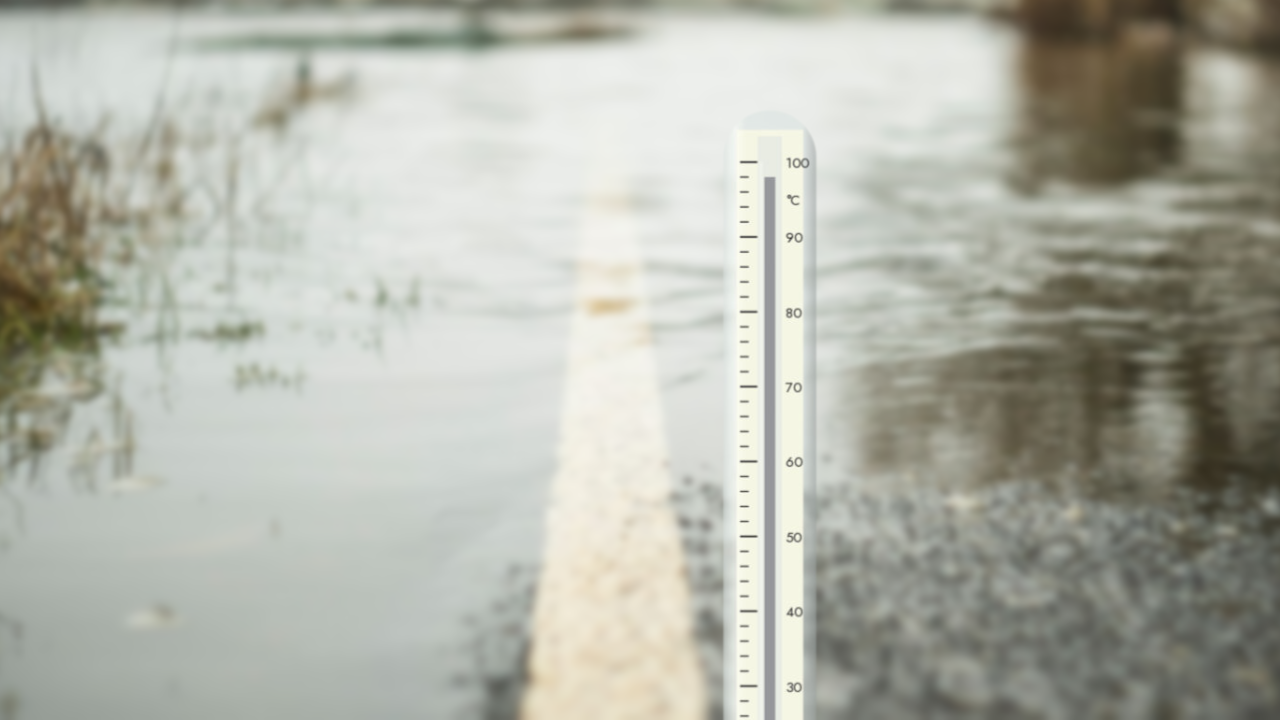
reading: 98; °C
